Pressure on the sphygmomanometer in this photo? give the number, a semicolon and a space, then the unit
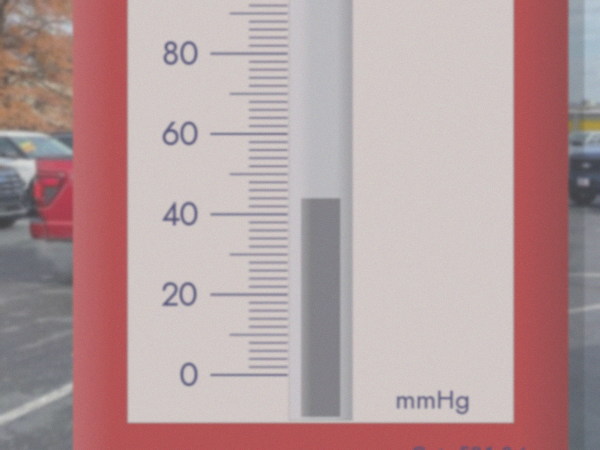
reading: 44; mmHg
